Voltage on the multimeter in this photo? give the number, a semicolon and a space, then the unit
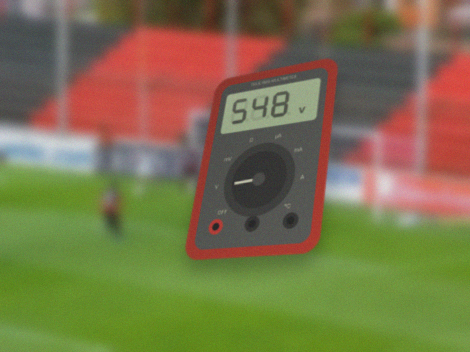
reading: 548; V
